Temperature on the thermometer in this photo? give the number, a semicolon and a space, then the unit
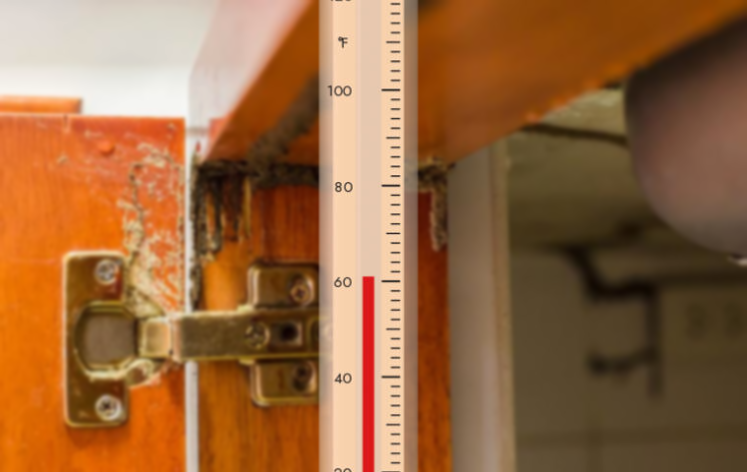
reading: 61; °F
